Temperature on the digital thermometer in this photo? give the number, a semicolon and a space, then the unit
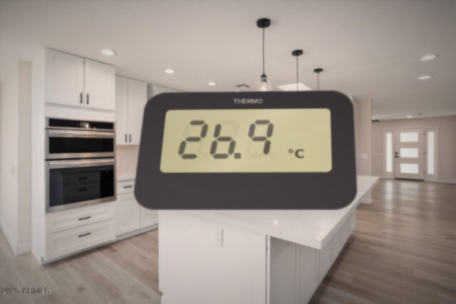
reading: 26.9; °C
